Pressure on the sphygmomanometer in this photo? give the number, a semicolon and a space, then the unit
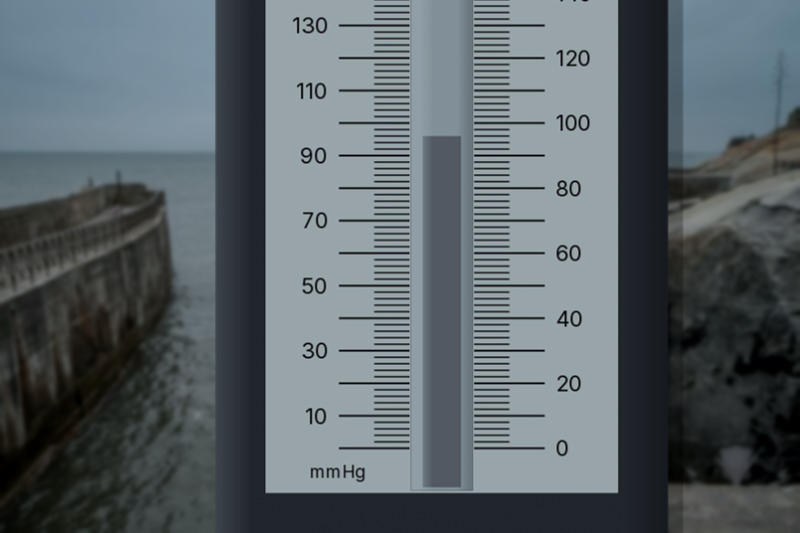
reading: 96; mmHg
